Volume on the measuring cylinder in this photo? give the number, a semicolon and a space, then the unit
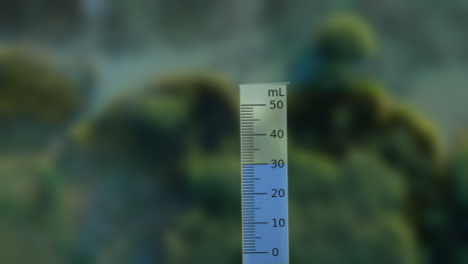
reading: 30; mL
